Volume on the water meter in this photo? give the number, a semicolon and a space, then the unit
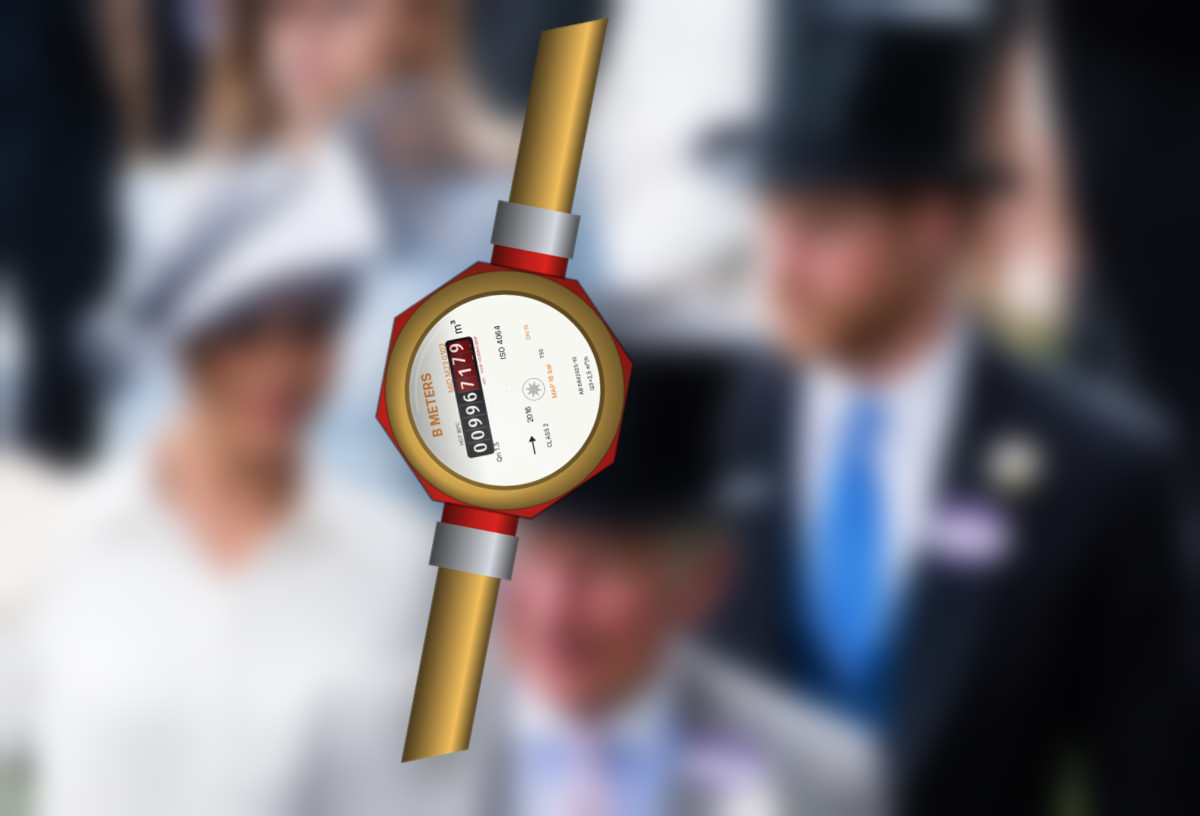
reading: 996.7179; m³
